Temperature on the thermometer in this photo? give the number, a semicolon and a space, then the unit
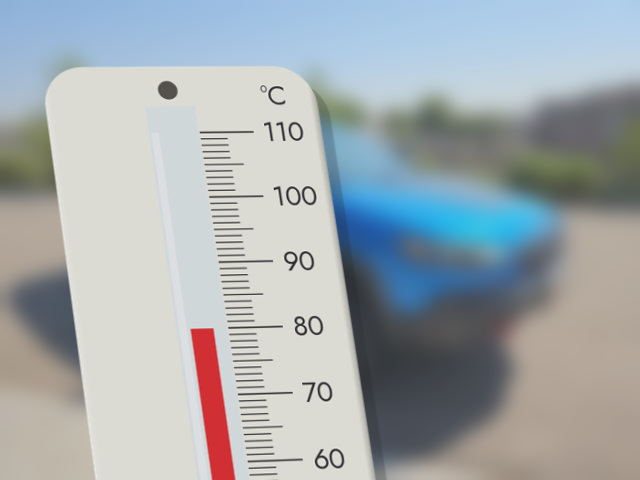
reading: 80; °C
